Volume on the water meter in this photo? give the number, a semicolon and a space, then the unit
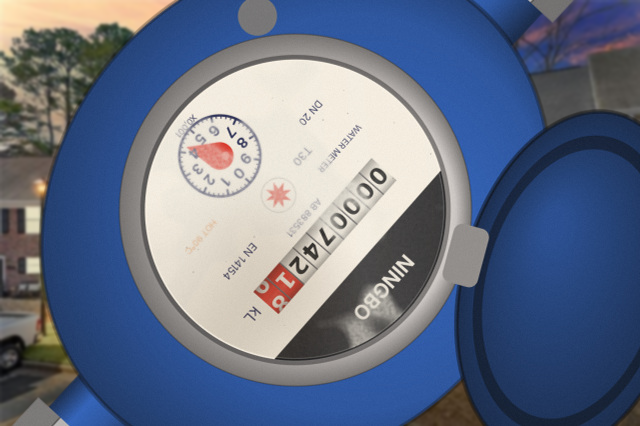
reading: 742.184; kL
